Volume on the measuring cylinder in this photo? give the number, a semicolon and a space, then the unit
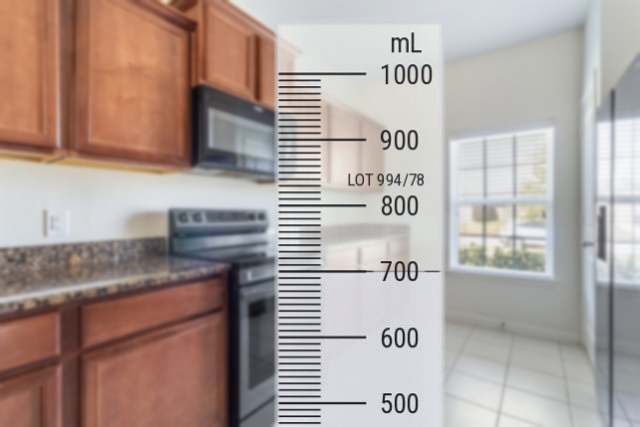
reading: 700; mL
